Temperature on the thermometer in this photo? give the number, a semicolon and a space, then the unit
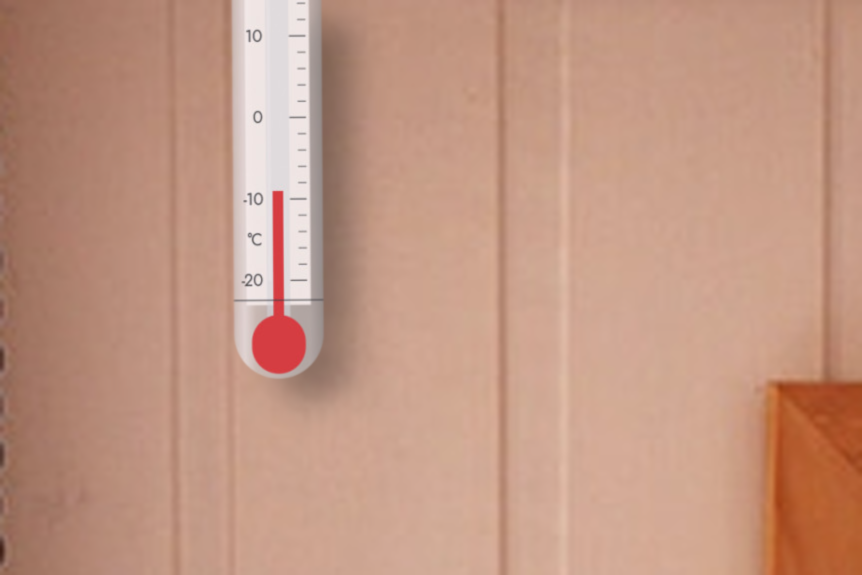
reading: -9; °C
